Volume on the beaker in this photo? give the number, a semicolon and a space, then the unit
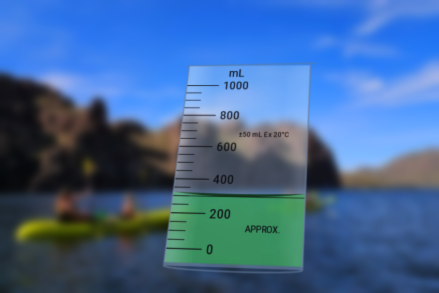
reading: 300; mL
